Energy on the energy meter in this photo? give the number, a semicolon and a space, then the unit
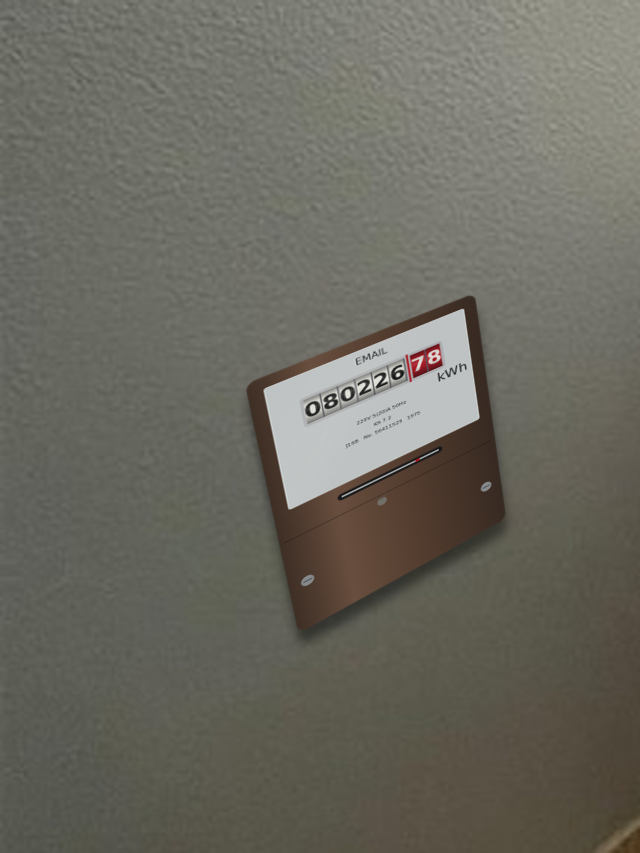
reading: 80226.78; kWh
